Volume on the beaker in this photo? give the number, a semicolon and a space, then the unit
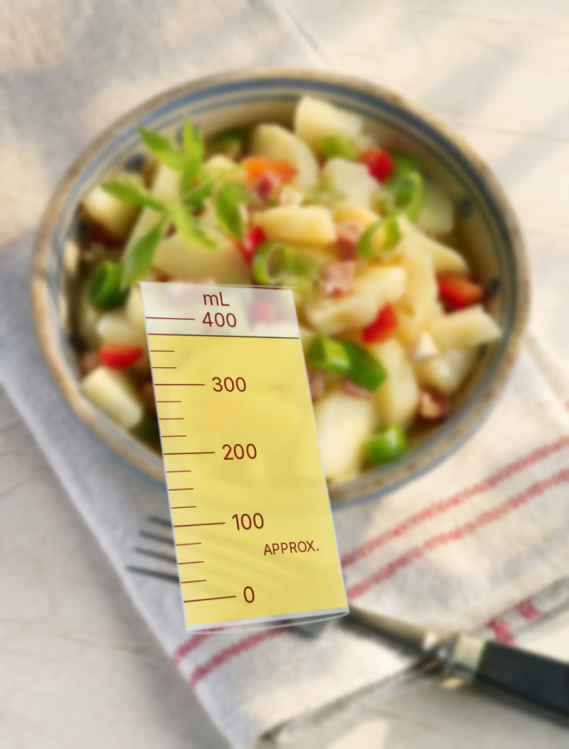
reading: 375; mL
